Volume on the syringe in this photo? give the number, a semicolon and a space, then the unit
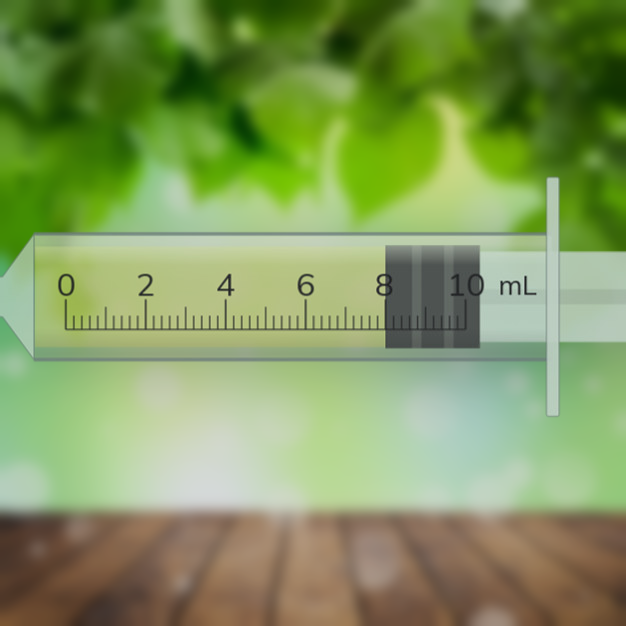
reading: 8; mL
